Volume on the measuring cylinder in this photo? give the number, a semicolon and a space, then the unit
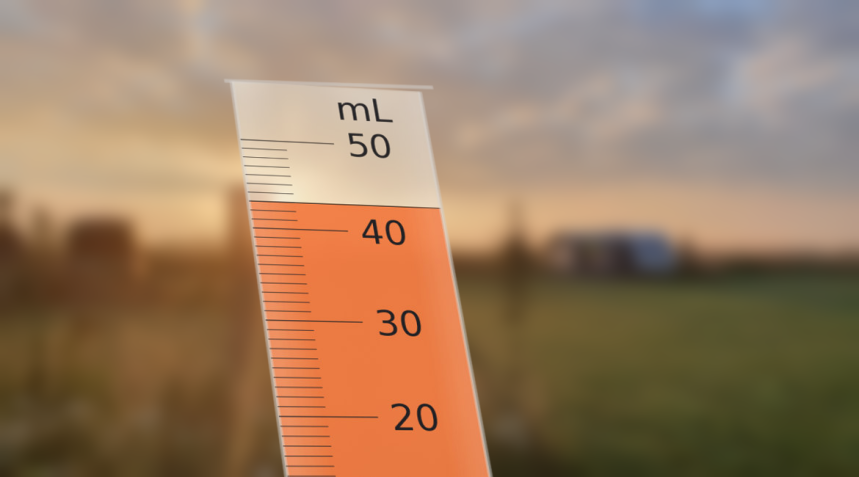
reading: 43; mL
